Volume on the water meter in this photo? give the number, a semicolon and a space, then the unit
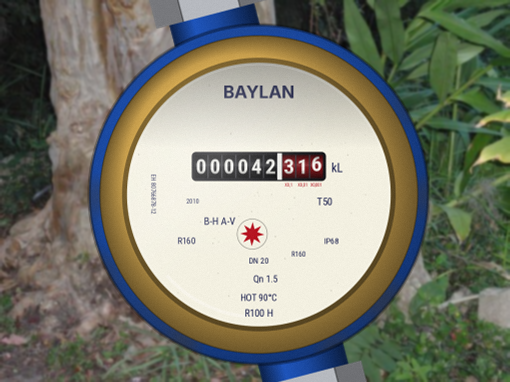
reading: 42.316; kL
